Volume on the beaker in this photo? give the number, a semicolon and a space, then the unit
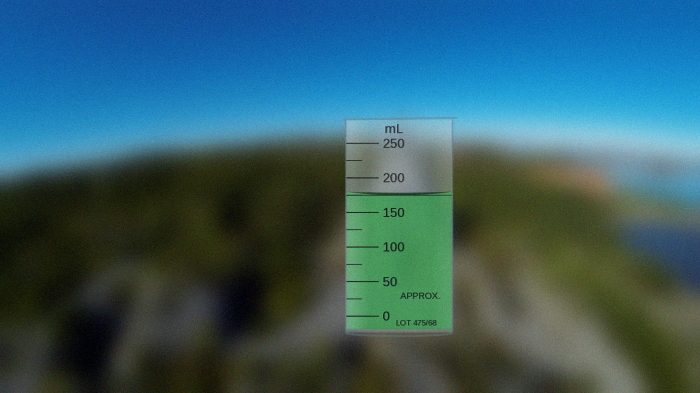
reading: 175; mL
